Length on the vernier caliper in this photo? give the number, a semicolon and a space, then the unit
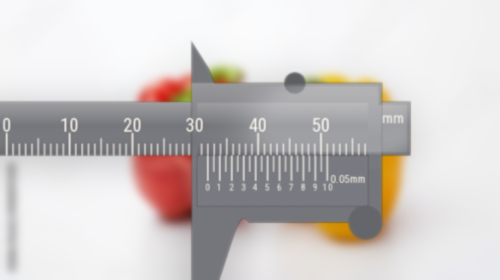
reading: 32.0; mm
